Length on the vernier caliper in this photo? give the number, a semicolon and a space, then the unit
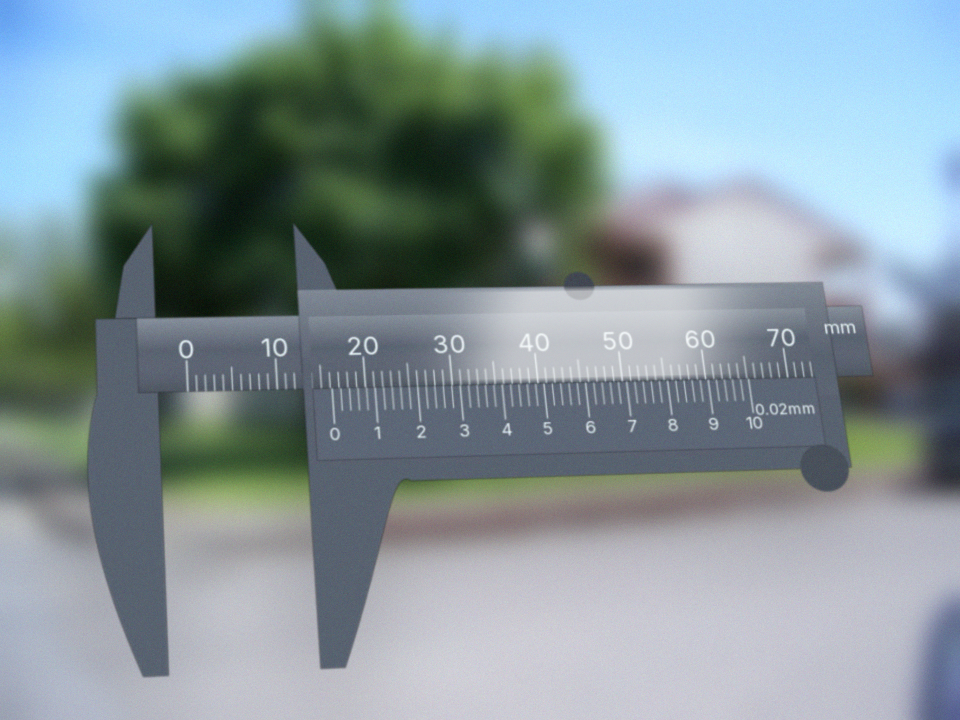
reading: 16.2; mm
